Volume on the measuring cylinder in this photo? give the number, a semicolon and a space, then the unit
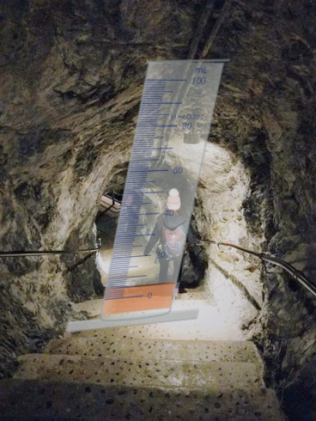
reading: 5; mL
